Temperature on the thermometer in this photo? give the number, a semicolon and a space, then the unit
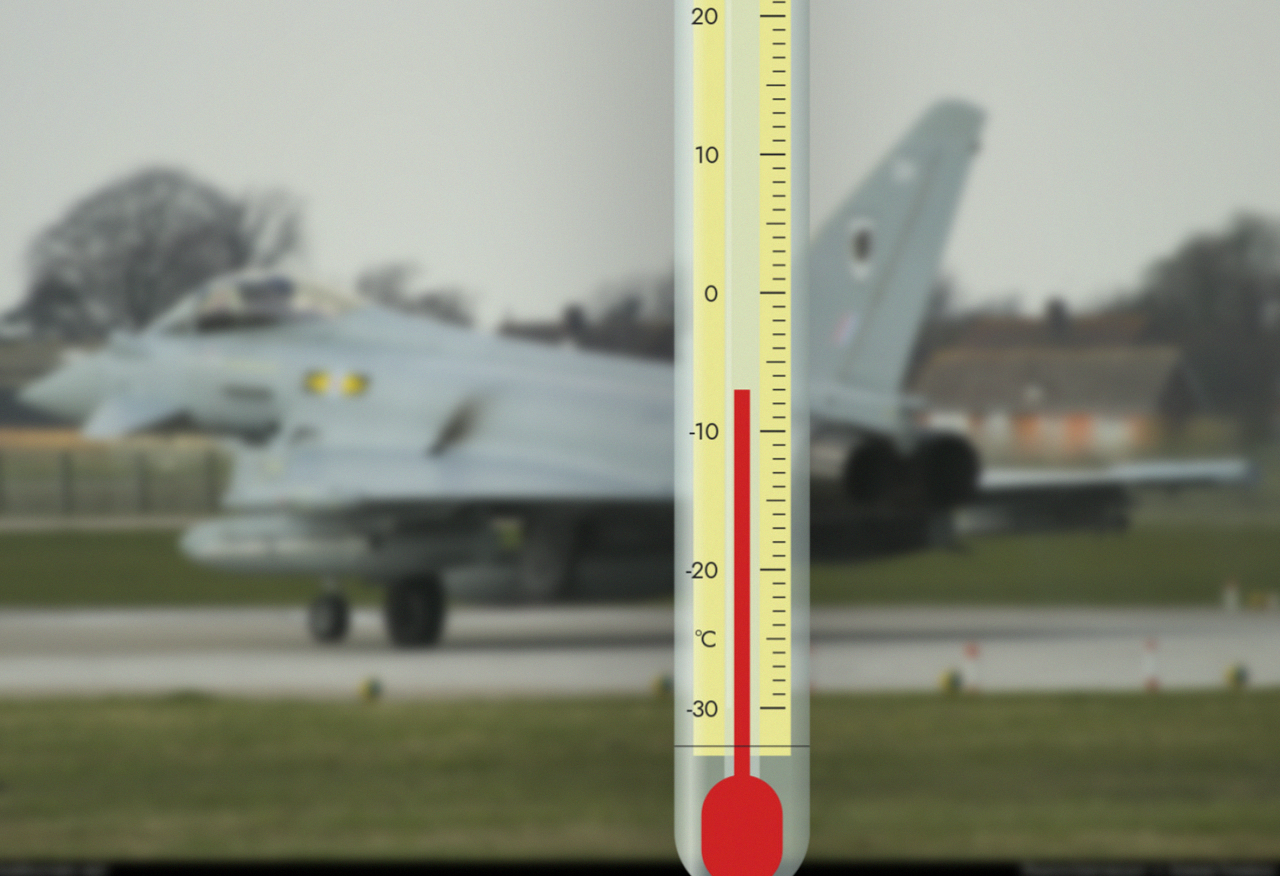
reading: -7; °C
